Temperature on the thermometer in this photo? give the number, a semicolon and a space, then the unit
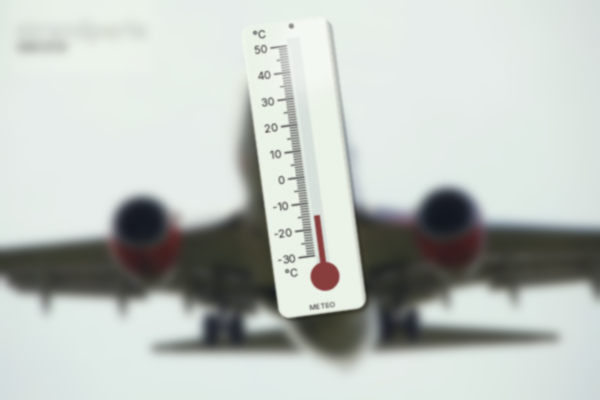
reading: -15; °C
